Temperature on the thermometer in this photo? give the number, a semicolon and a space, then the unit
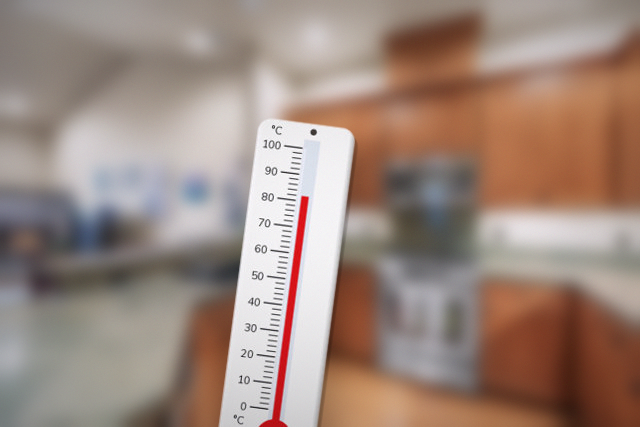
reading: 82; °C
